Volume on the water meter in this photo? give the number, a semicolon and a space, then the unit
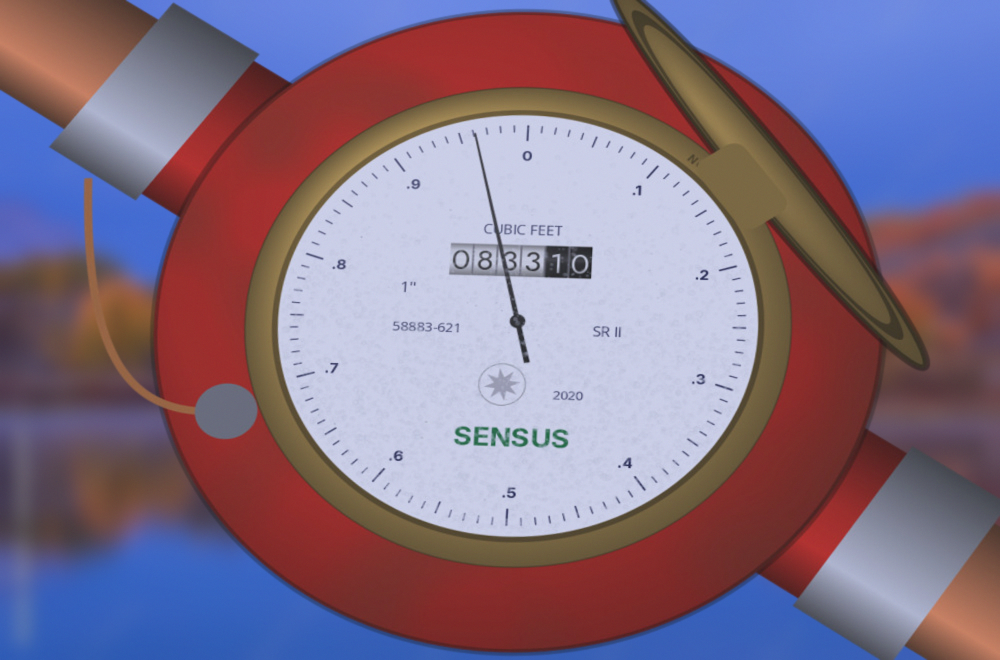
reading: 83309.96; ft³
